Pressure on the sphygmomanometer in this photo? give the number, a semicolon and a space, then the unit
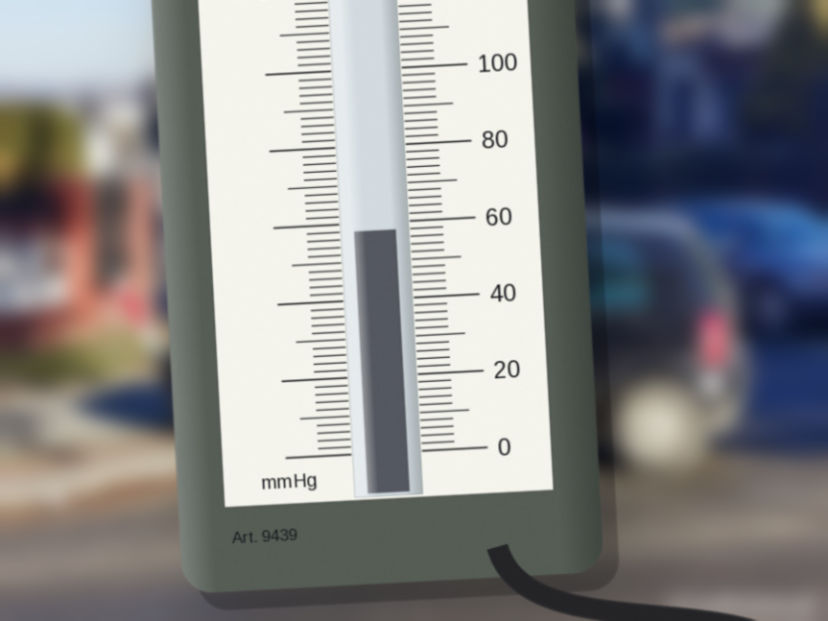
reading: 58; mmHg
